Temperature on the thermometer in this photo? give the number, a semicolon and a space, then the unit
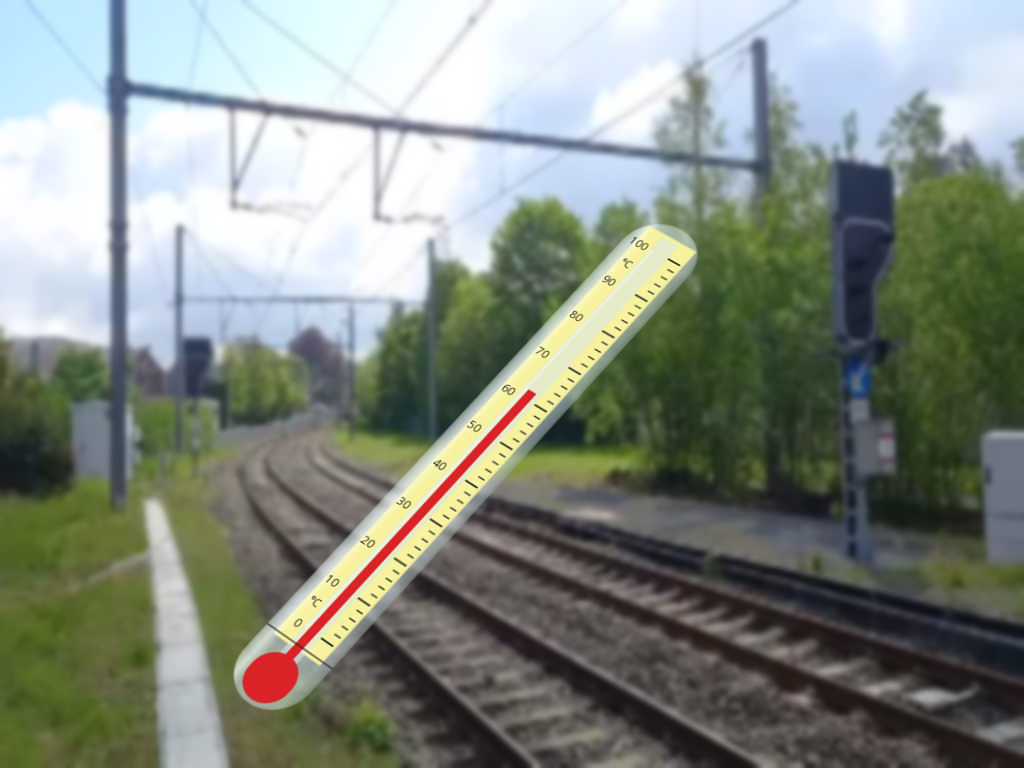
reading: 62; °C
